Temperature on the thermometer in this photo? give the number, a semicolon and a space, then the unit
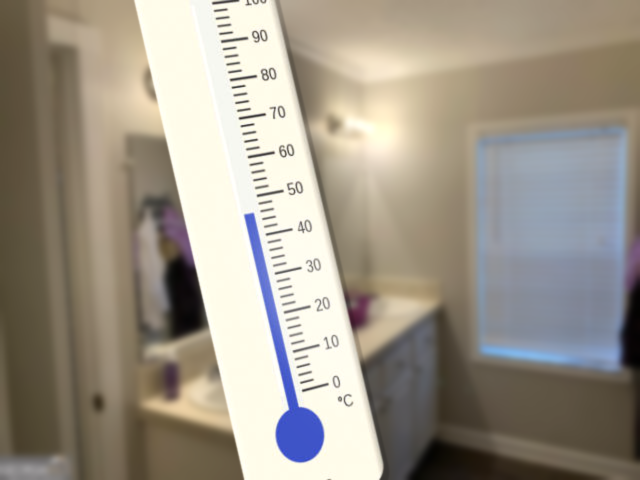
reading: 46; °C
